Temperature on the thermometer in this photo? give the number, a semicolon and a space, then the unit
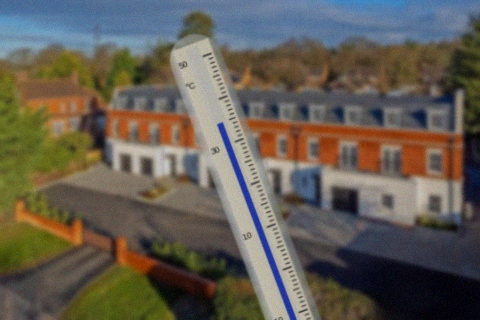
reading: 35; °C
